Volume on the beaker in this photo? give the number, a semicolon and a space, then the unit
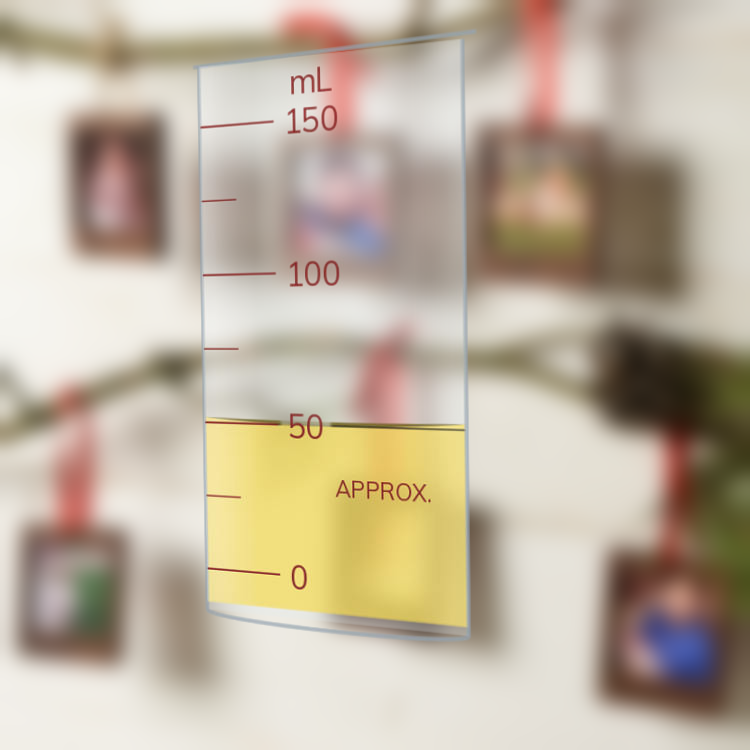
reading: 50; mL
